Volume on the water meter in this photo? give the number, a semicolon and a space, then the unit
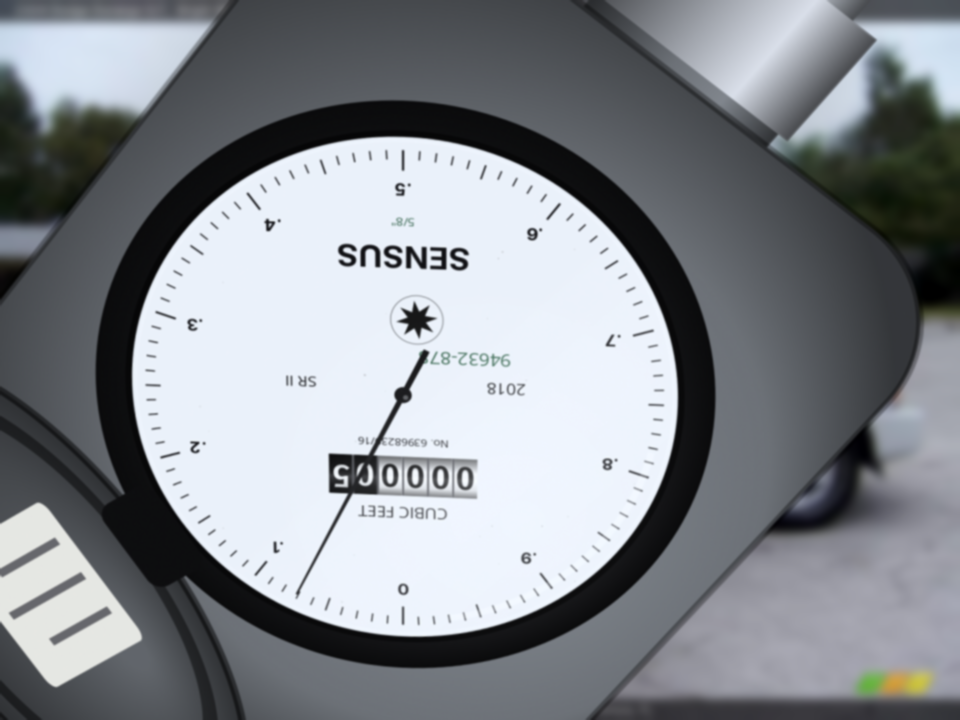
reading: 5.07; ft³
